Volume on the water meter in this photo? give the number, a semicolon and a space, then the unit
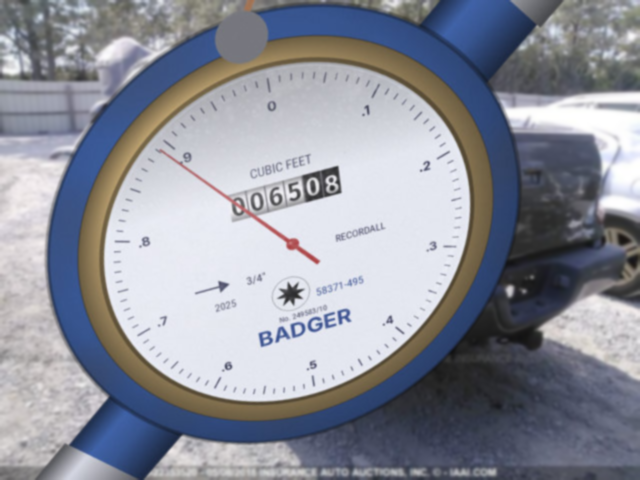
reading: 6507.89; ft³
